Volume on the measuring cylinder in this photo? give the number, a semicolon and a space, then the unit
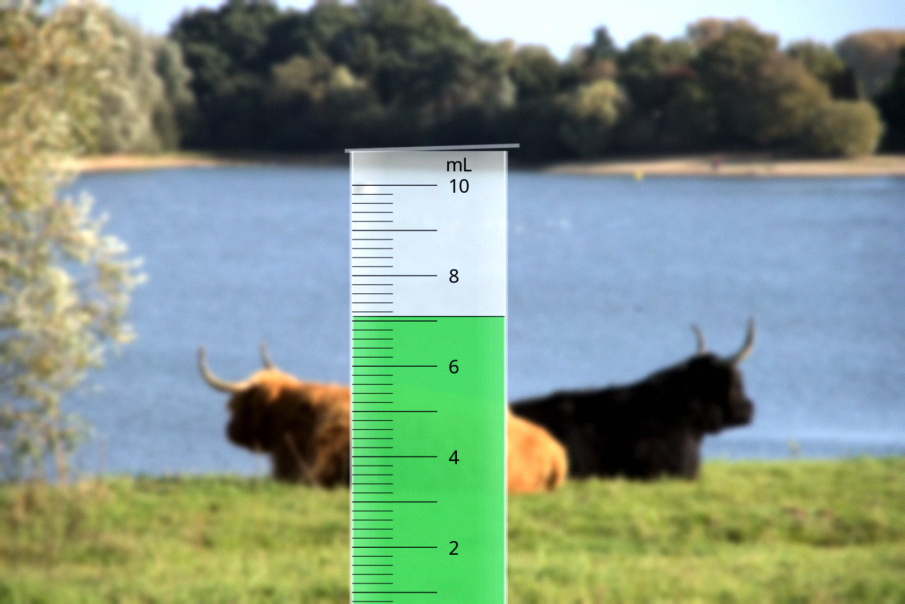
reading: 7.1; mL
